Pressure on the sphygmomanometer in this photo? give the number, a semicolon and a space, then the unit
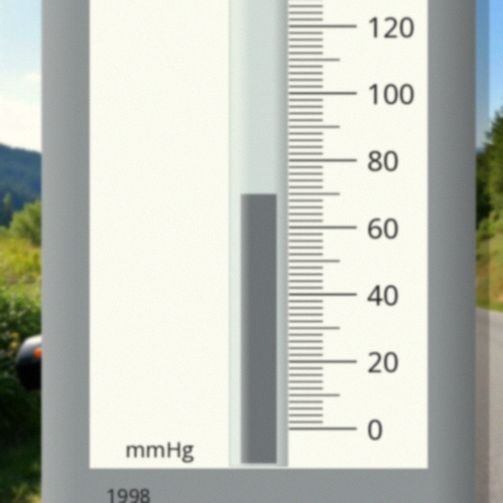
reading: 70; mmHg
